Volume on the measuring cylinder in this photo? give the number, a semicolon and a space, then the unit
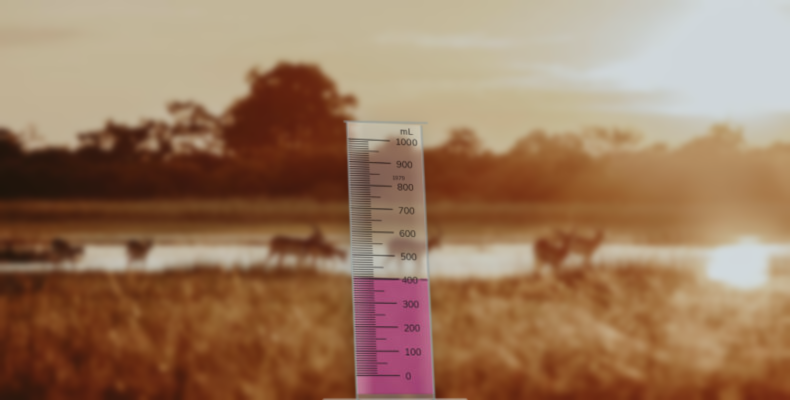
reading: 400; mL
